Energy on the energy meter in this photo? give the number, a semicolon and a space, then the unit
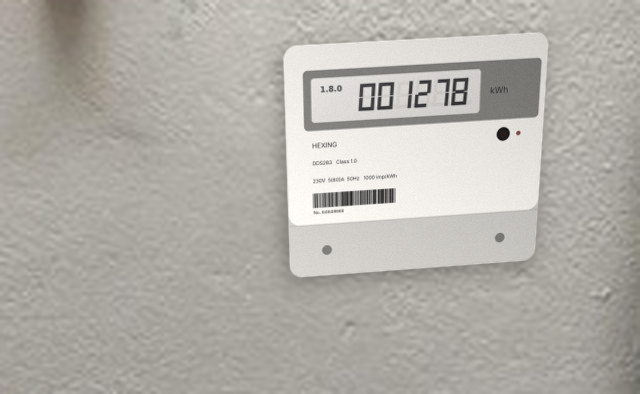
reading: 1278; kWh
